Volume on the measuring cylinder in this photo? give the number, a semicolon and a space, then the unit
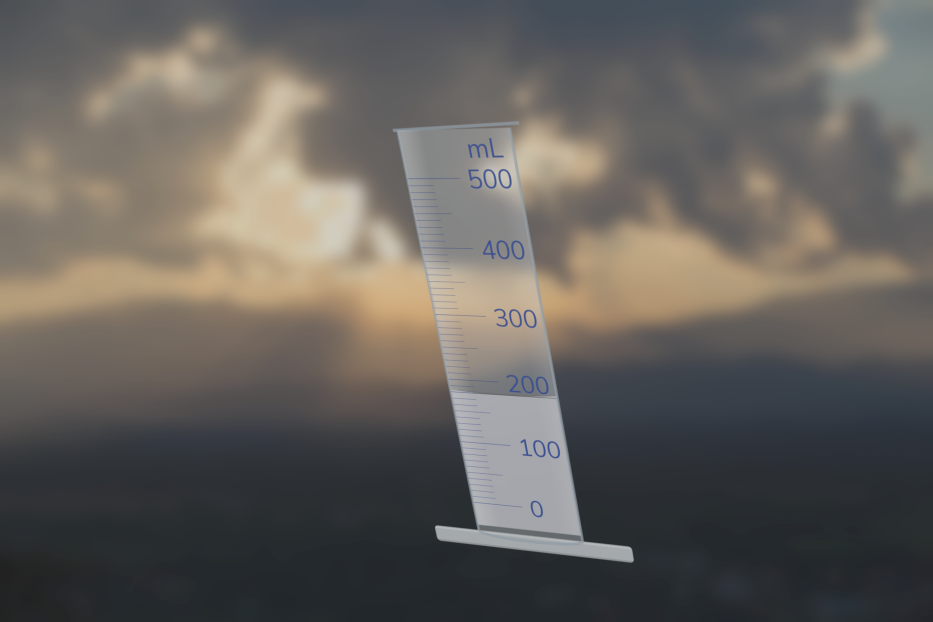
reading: 180; mL
